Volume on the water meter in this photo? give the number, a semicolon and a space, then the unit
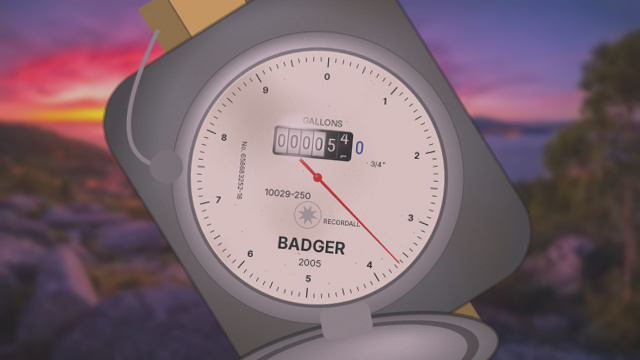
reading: 543.6; gal
